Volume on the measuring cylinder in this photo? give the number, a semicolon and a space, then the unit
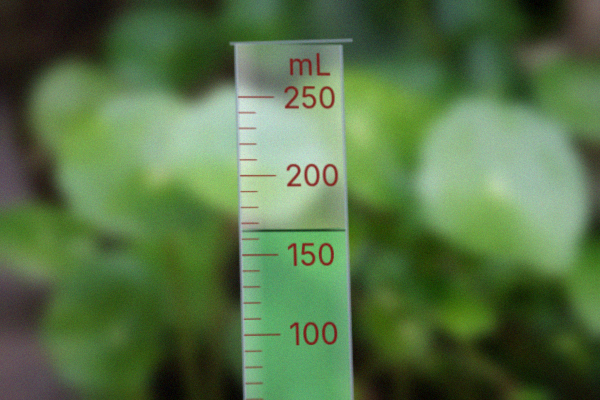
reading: 165; mL
